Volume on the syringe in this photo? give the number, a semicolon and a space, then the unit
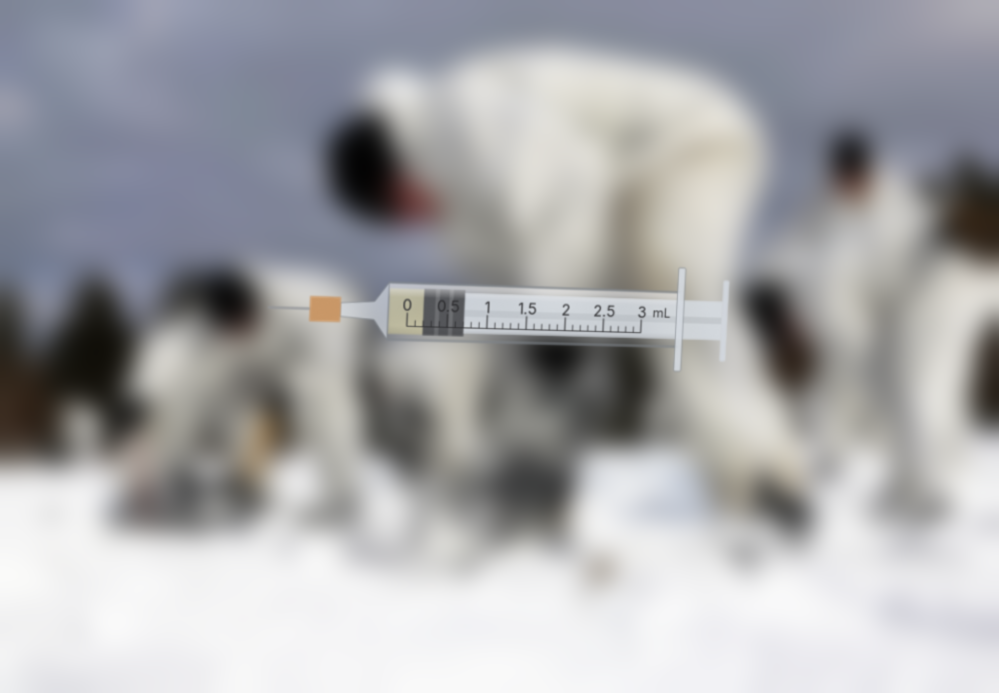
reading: 0.2; mL
